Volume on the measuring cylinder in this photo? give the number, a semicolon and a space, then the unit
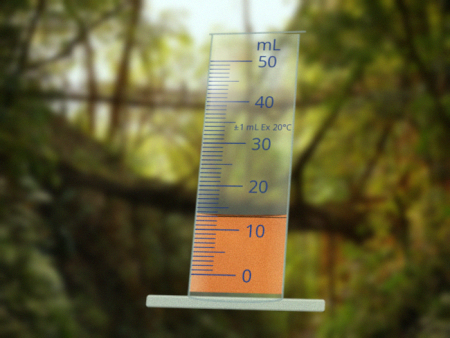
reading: 13; mL
